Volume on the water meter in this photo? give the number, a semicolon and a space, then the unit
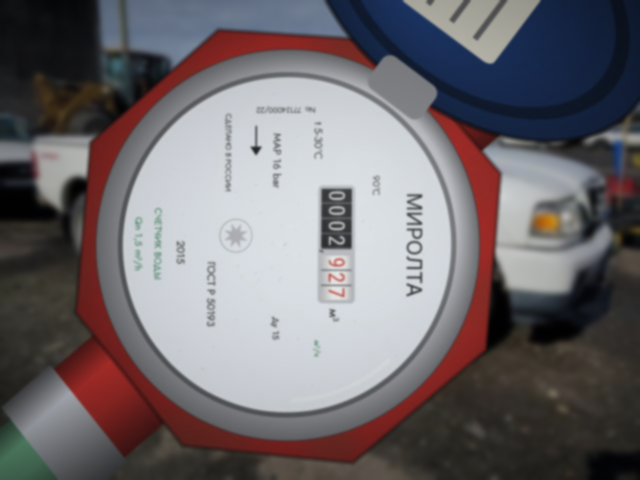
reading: 2.927; m³
